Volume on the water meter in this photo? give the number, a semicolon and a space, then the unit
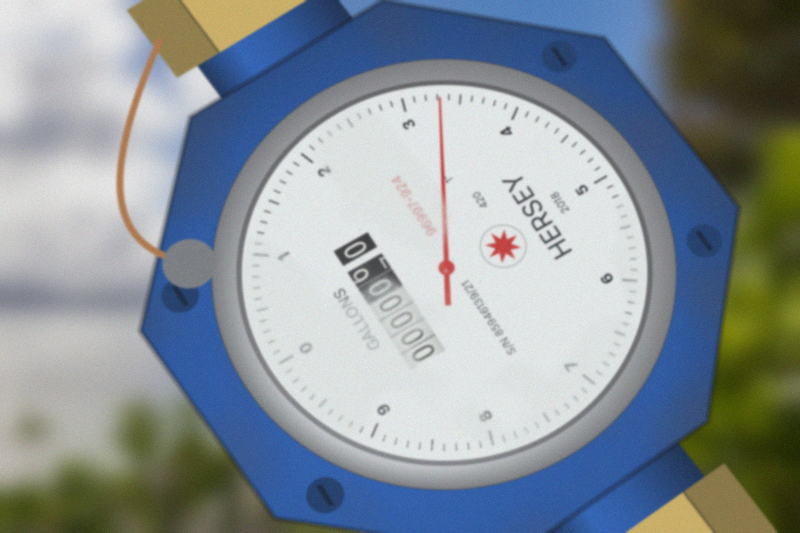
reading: 63.3; gal
